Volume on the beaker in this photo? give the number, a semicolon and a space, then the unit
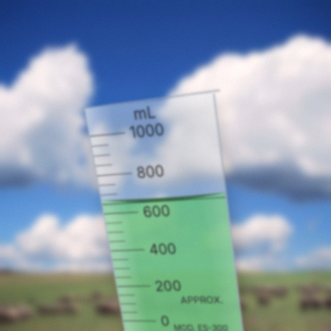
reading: 650; mL
